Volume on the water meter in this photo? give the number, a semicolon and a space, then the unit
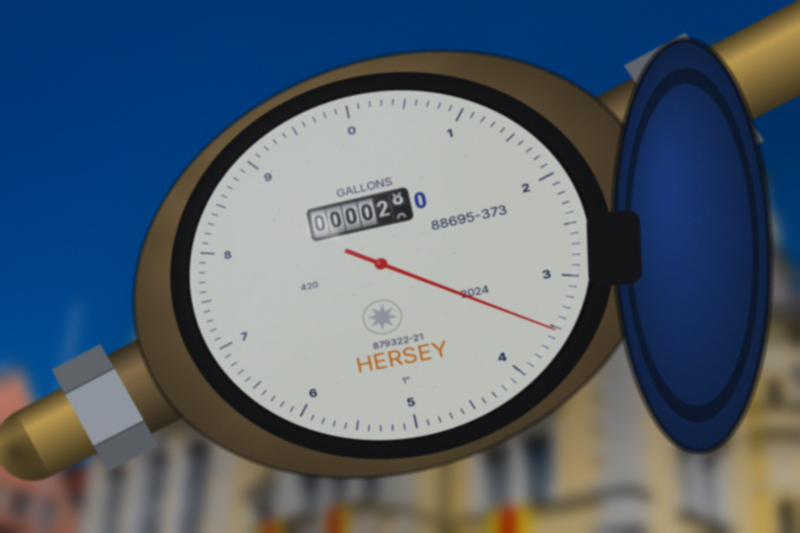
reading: 283.5; gal
